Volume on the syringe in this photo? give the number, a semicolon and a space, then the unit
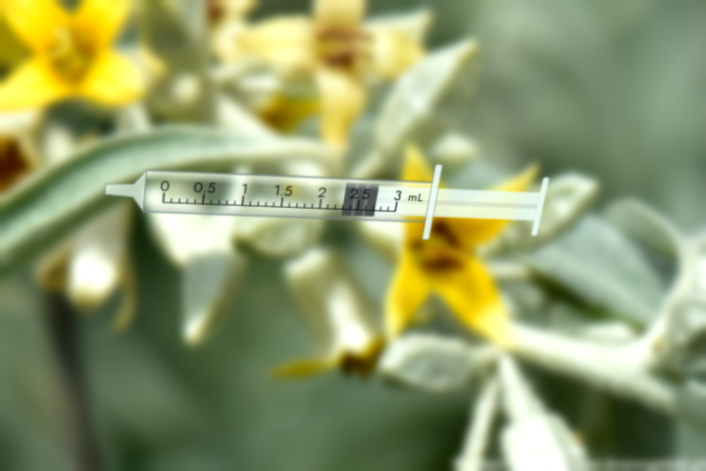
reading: 2.3; mL
